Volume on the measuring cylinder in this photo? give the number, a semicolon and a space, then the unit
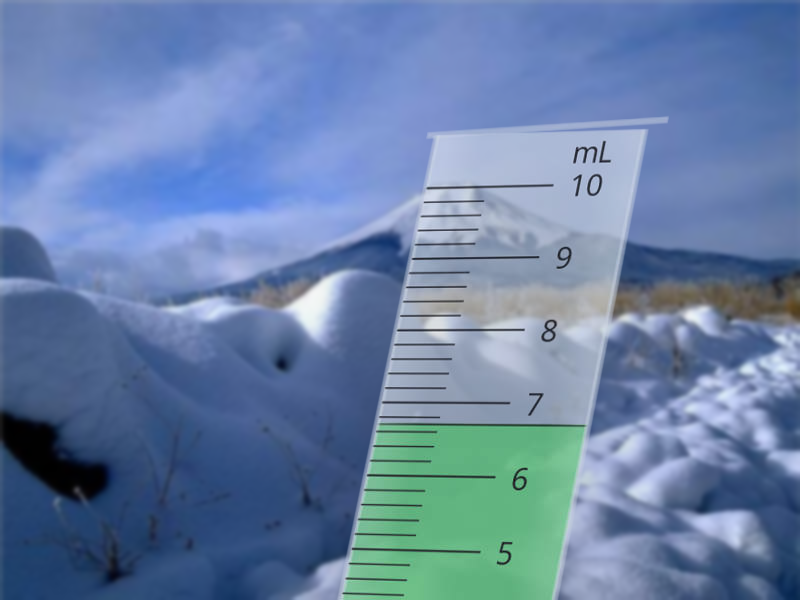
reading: 6.7; mL
